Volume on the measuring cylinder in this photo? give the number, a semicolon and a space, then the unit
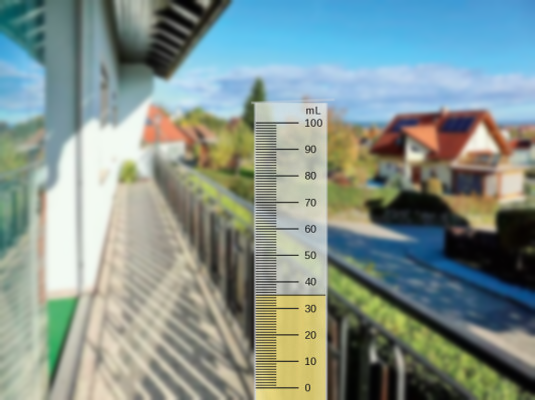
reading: 35; mL
